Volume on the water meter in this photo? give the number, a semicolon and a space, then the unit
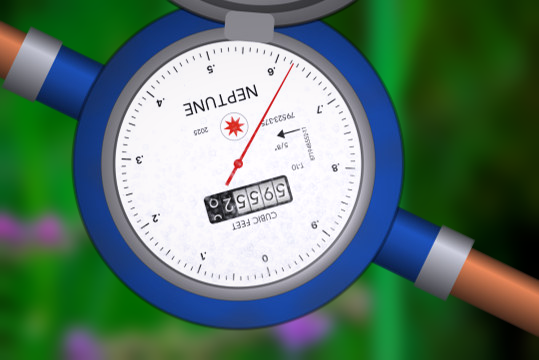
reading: 595528.62; ft³
